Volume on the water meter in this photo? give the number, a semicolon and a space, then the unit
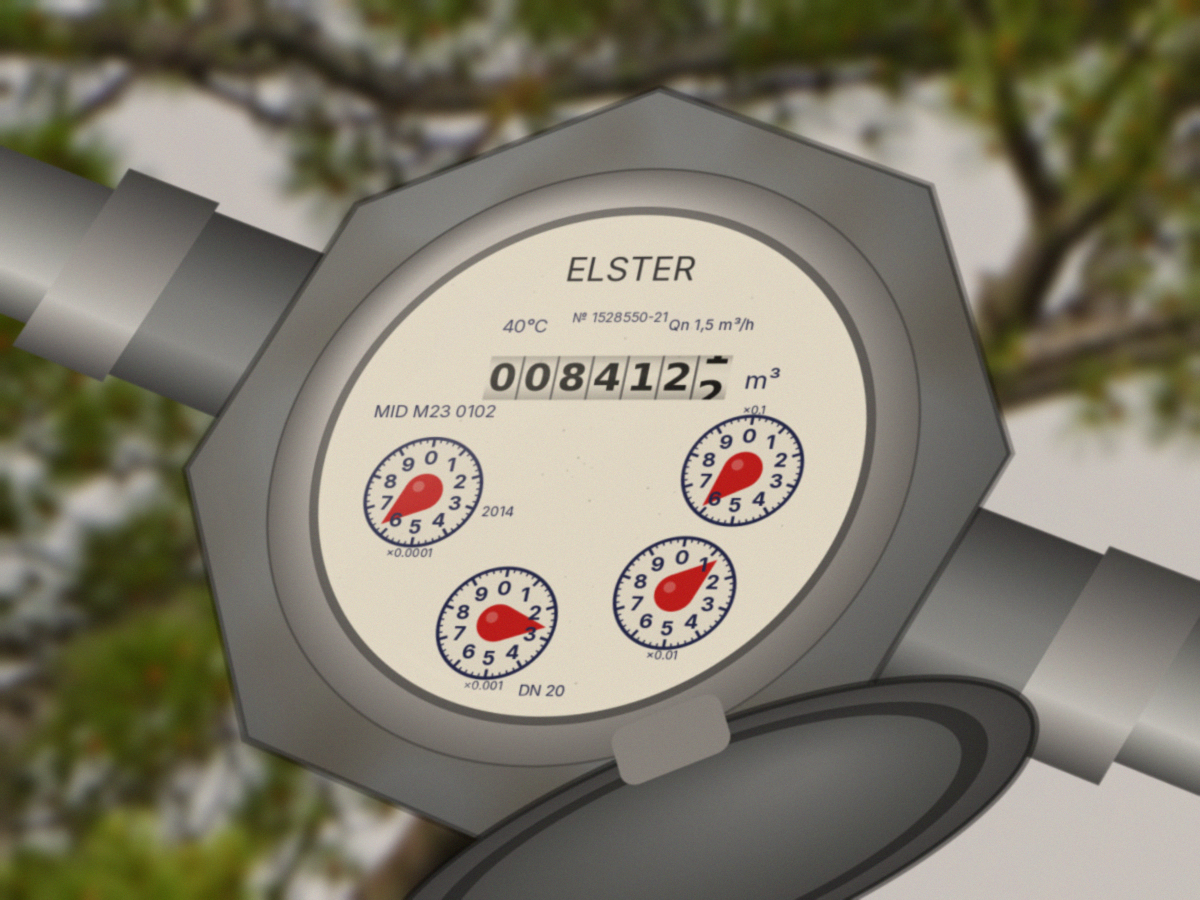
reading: 84121.6126; m³
